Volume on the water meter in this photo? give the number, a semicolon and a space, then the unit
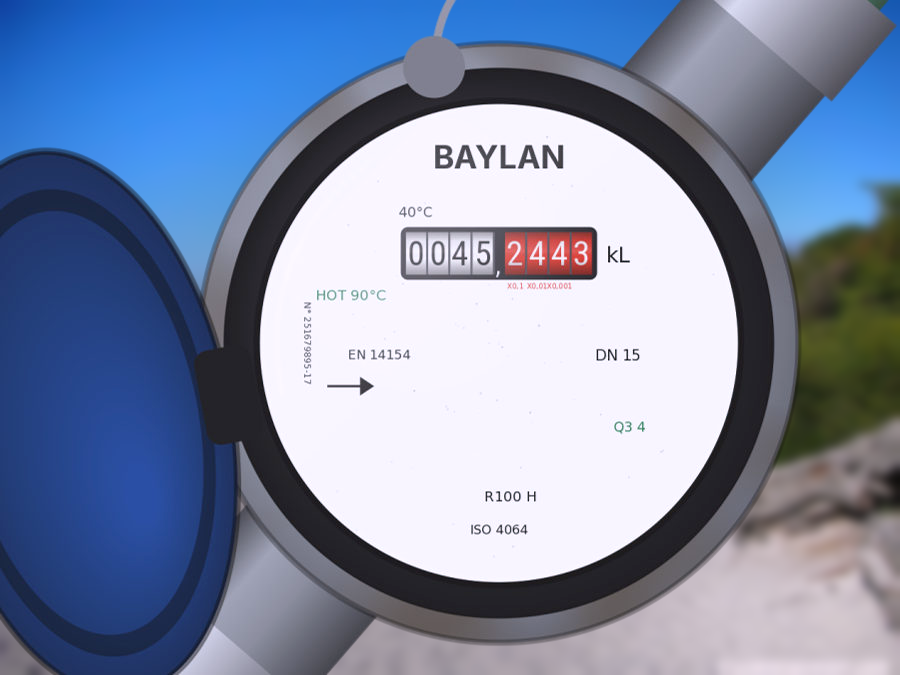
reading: 45.2443; kL
